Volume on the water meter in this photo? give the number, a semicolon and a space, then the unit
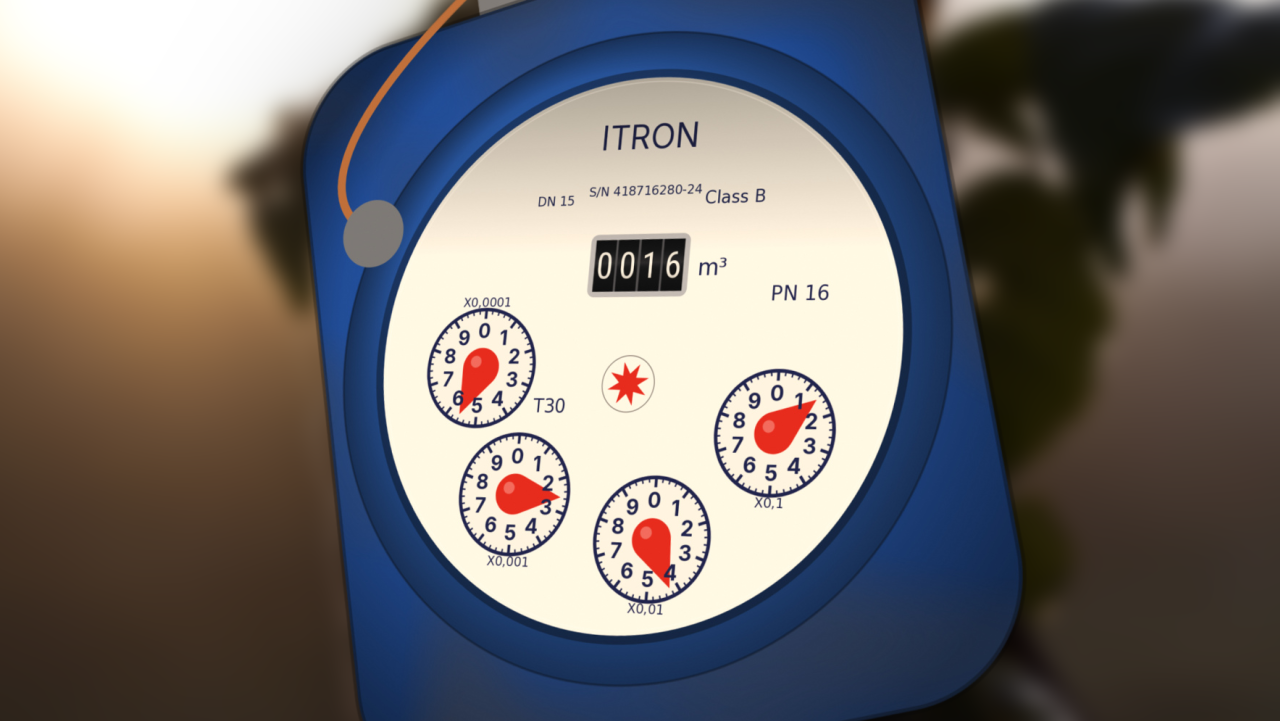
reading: 16.1425; m³
